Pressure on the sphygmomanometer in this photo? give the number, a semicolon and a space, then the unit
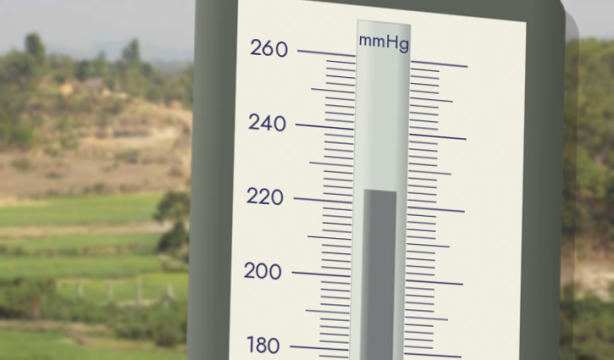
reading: 224; mmHg
